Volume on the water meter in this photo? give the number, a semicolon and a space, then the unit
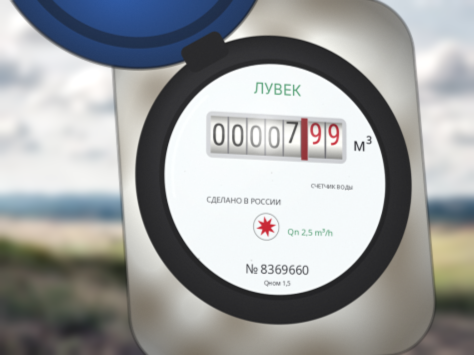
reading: 7.99; m³
